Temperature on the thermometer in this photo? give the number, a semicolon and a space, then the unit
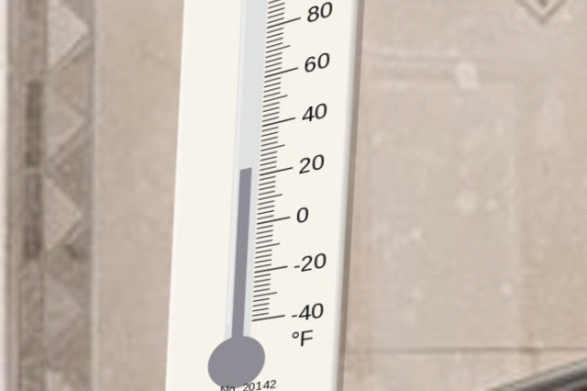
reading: 24; °F
